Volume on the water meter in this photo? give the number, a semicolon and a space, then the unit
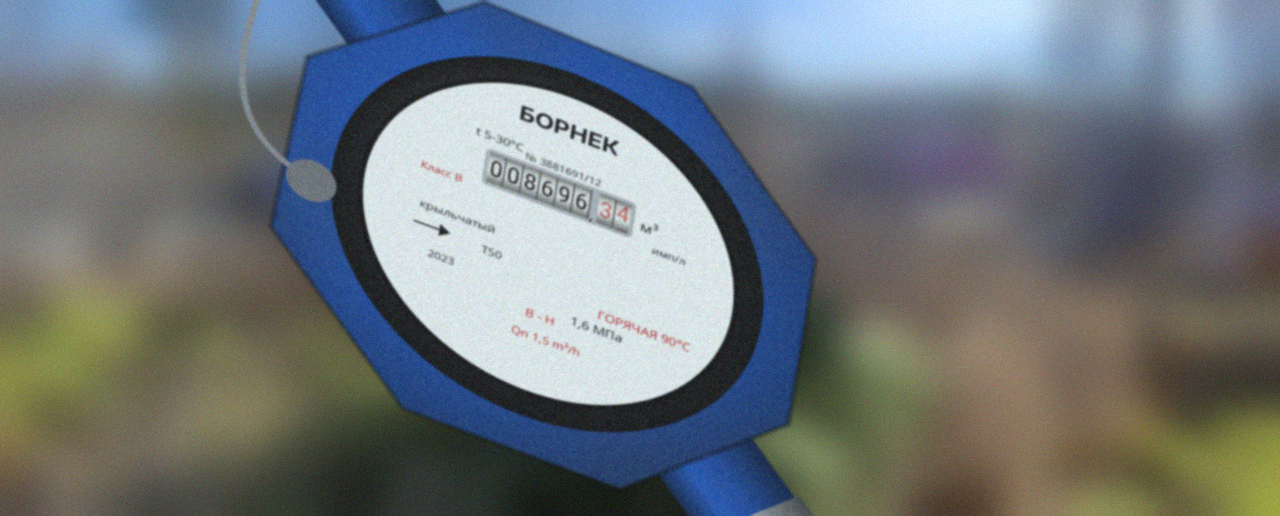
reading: 8696.34; m³
